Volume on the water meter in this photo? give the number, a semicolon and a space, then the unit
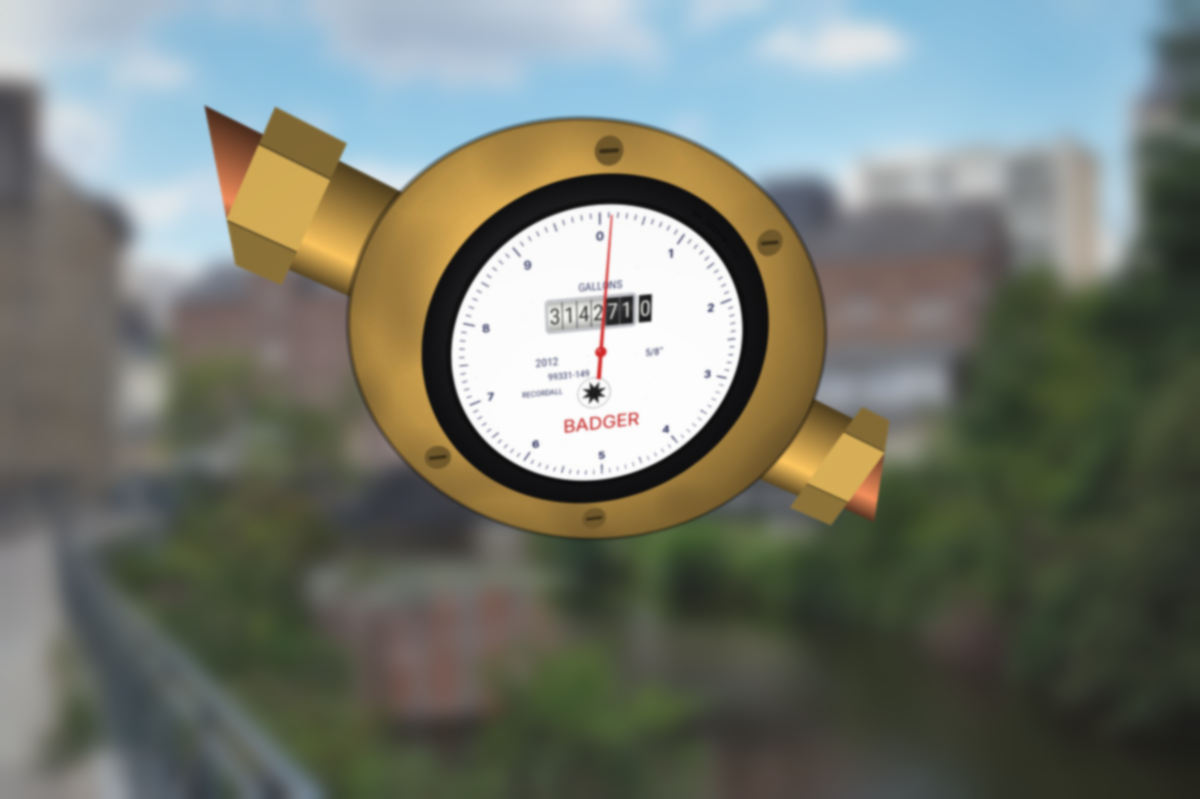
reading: 3142710.1; gal
